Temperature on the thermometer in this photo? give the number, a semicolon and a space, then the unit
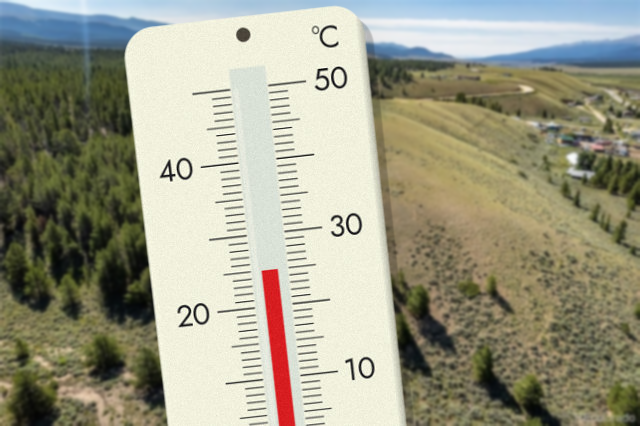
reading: 25; °C
